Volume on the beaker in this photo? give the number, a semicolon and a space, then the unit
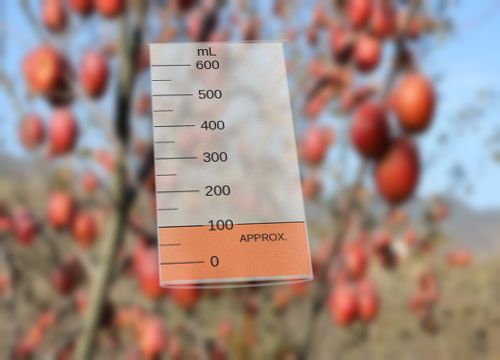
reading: 100; mL
